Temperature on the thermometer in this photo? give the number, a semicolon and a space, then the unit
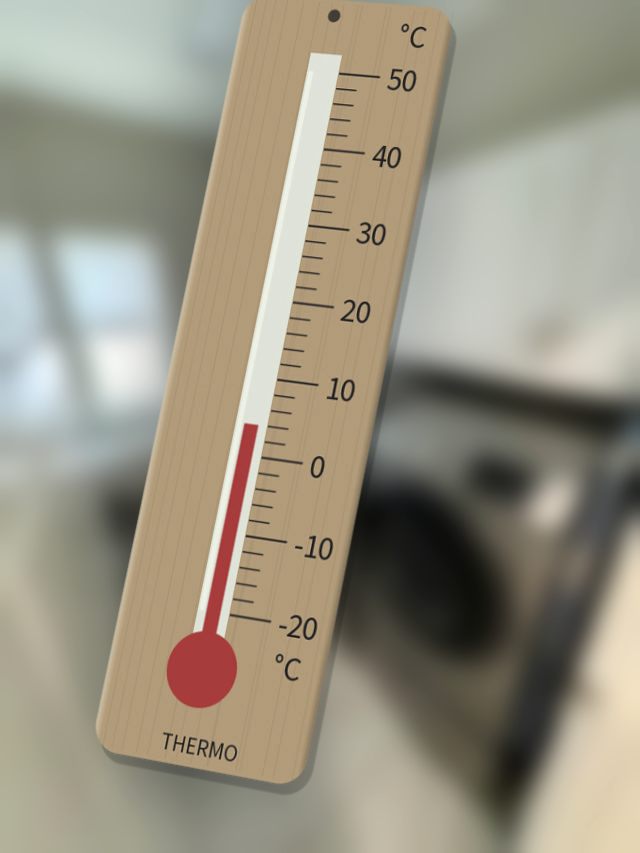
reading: 4; °C
